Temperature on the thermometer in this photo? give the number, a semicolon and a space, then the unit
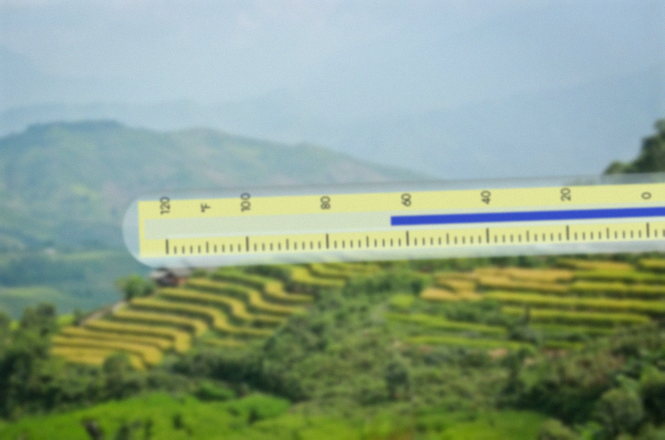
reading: 64; °F
